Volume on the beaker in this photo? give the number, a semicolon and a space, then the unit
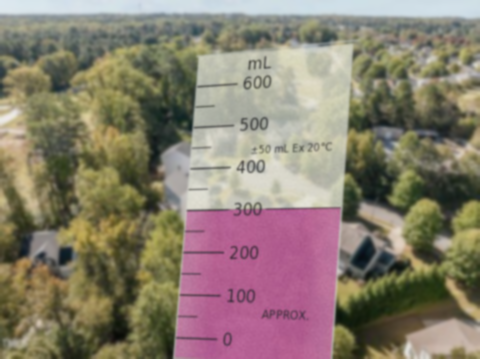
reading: 300; mL
